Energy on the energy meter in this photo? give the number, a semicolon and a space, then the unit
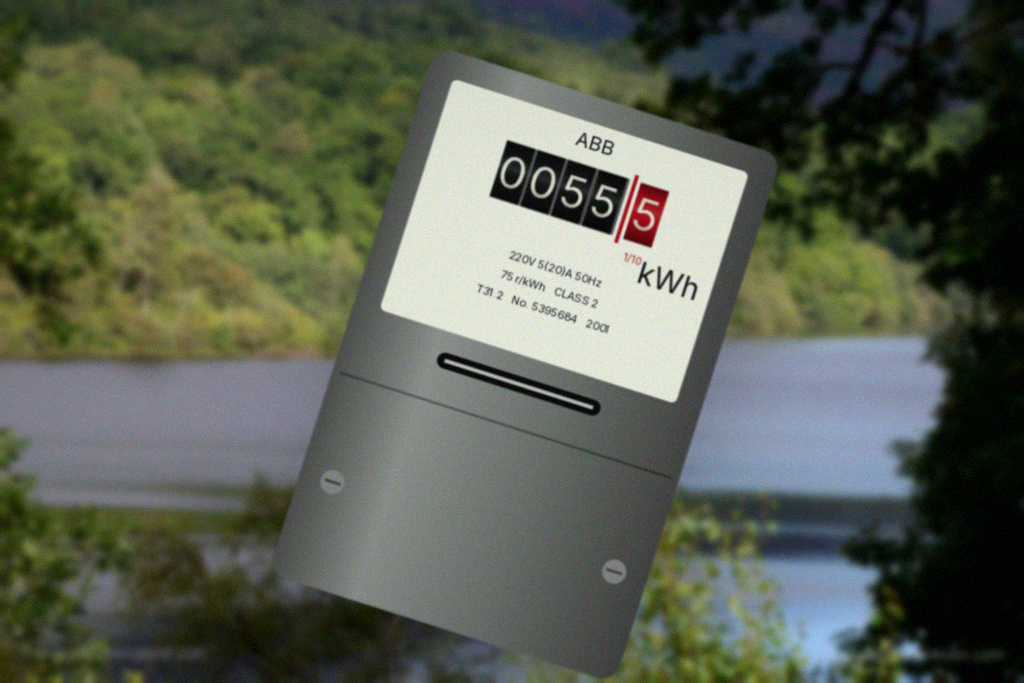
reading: 55.5; kWh
